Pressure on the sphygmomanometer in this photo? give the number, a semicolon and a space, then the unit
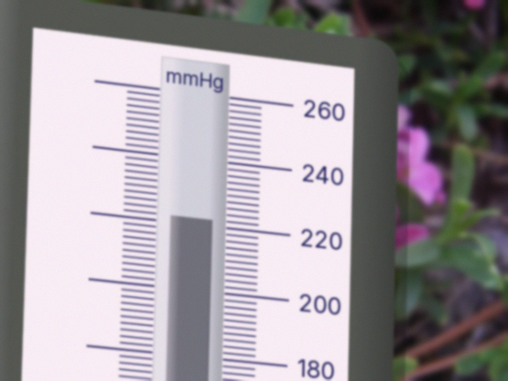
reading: 222; mmHg
